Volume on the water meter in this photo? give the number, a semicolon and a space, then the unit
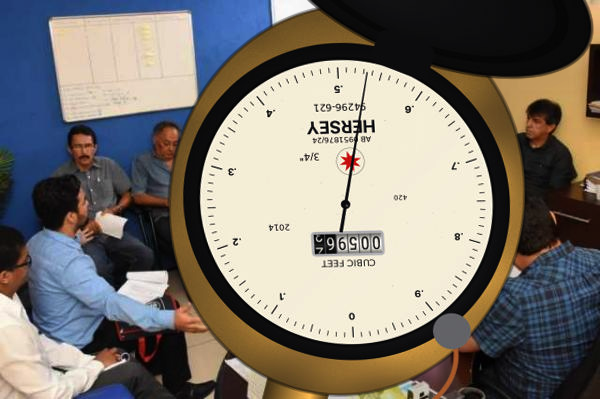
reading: 5962.53; ft³
